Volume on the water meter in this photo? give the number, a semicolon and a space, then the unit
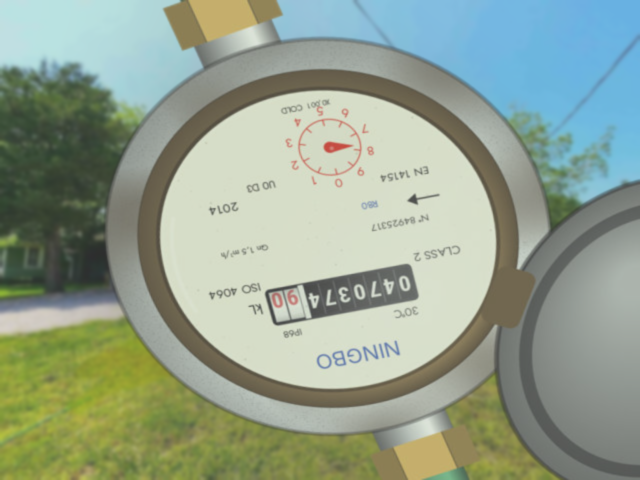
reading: 470374.897; kL
